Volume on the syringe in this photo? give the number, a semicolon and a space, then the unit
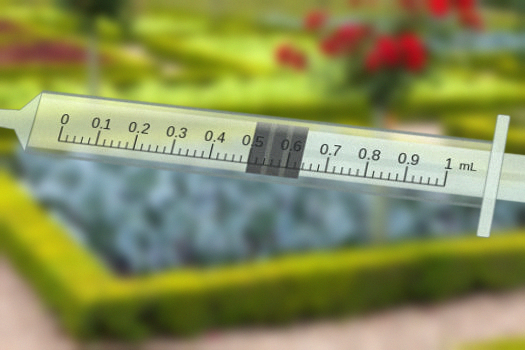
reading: 0.5; mL
